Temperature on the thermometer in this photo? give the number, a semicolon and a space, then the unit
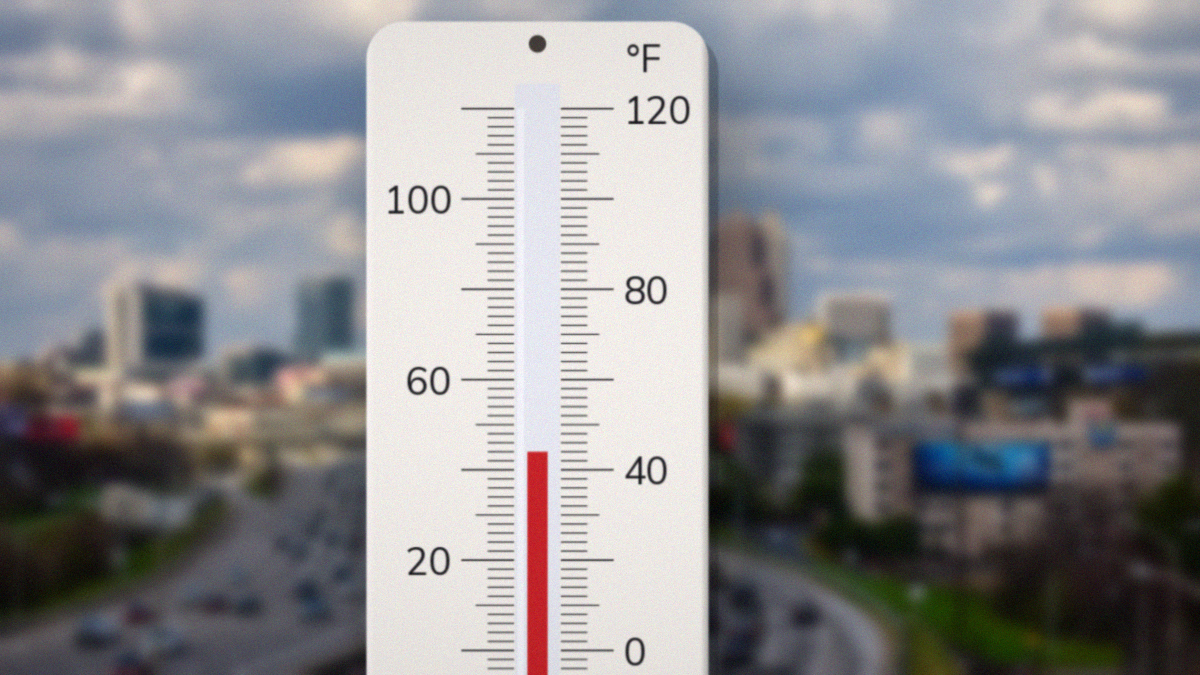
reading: 44; °F
